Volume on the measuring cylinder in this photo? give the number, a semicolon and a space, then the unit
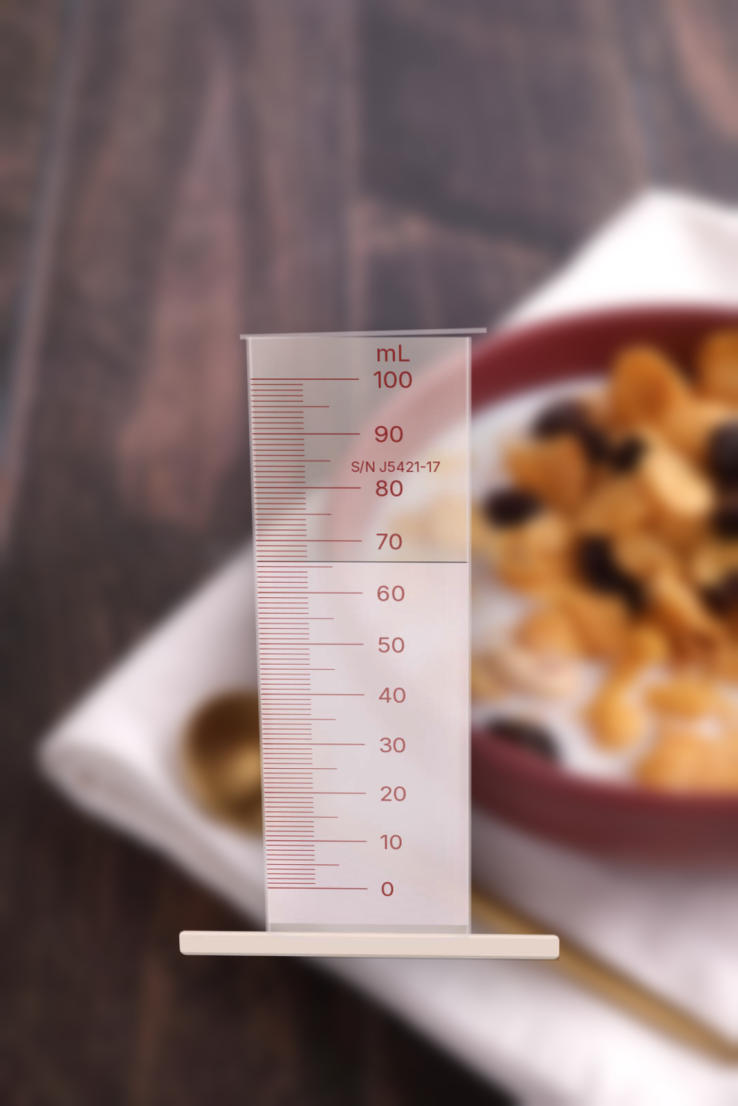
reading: 66; mL
